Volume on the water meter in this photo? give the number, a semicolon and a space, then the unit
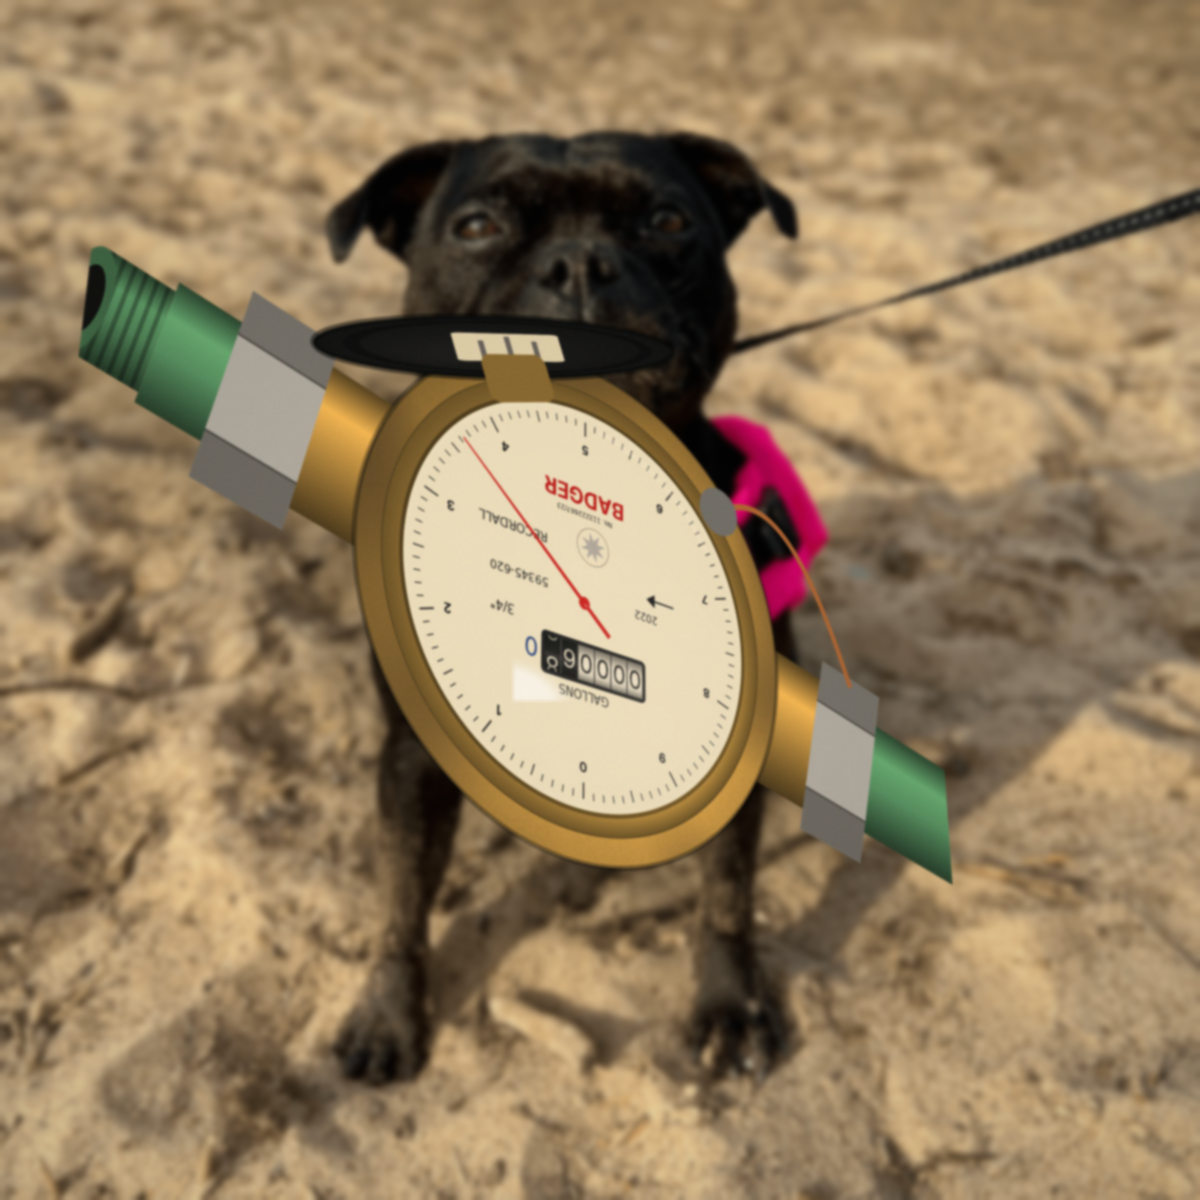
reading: 683.6; gal
